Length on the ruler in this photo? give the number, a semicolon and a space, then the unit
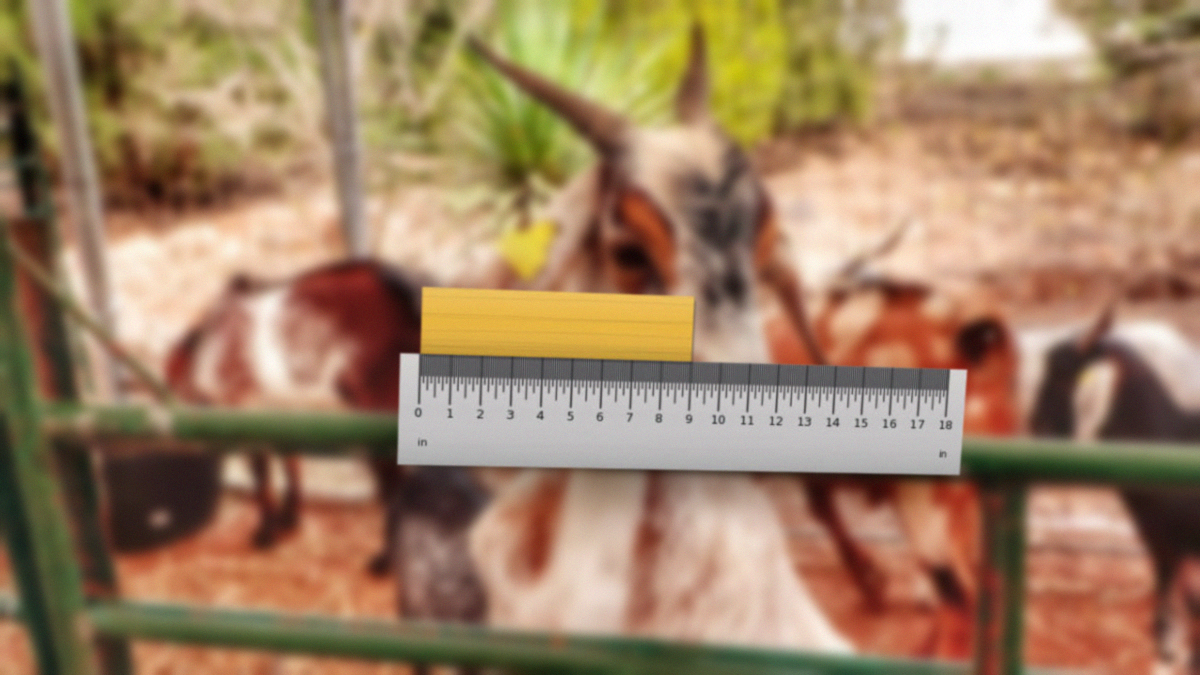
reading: 9; in
